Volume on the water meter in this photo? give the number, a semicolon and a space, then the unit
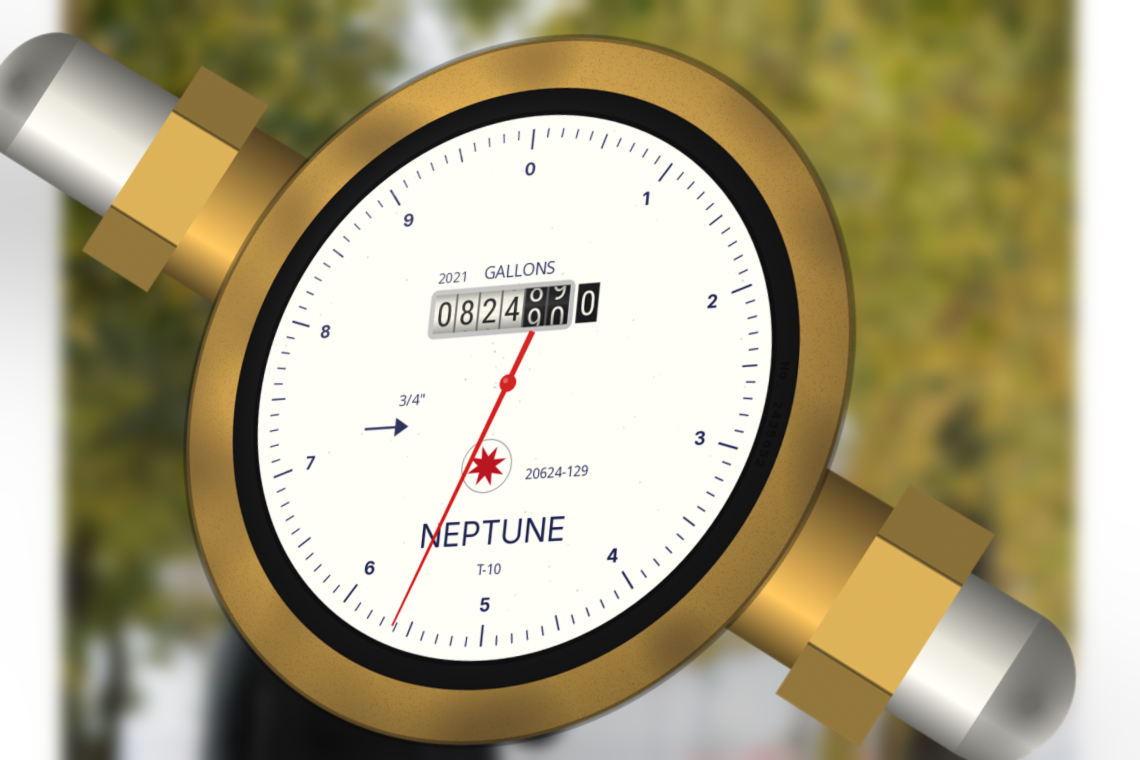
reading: 824895.6; gal
